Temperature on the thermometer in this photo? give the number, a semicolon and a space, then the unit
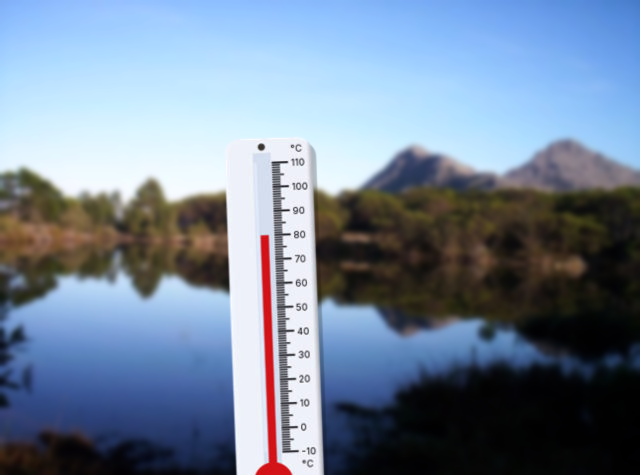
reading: 80; °C
